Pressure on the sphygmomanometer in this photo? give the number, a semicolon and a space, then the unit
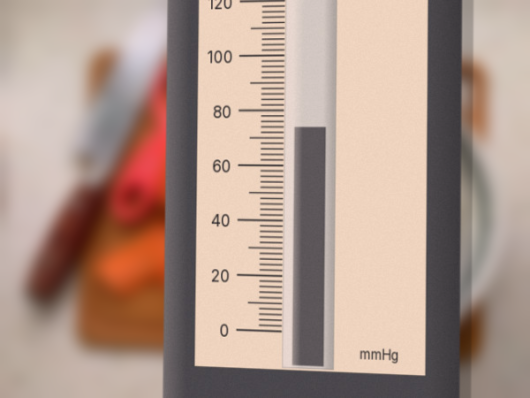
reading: 74; mmHg
